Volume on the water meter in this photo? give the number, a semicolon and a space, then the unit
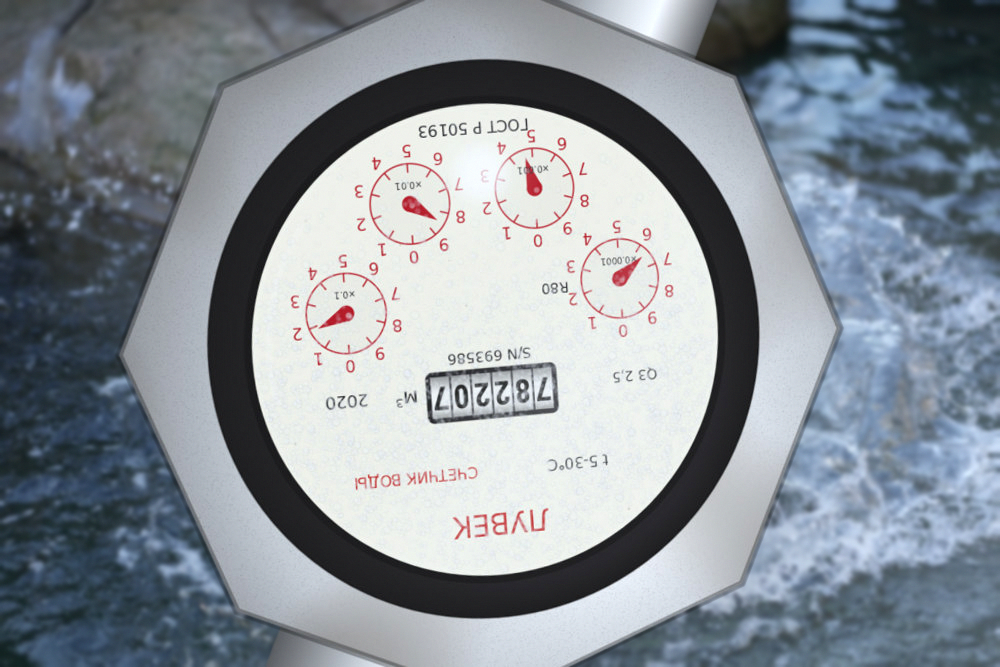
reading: 782207.1846; m³
